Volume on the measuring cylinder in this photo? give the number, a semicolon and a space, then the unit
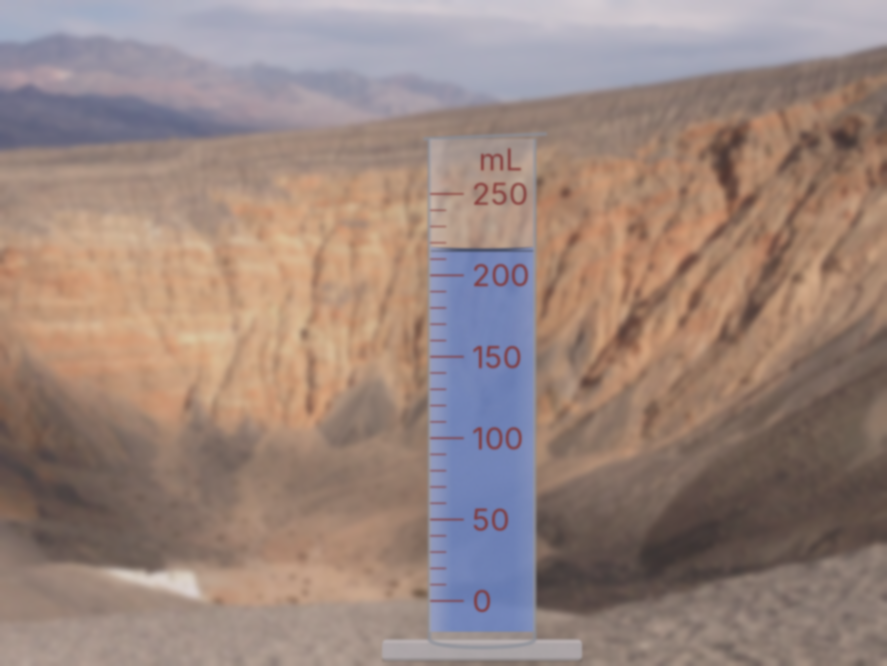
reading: 215; mL
